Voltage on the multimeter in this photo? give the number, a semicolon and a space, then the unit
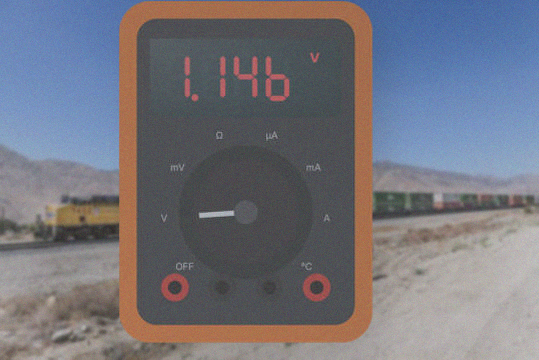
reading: 1.146; V
